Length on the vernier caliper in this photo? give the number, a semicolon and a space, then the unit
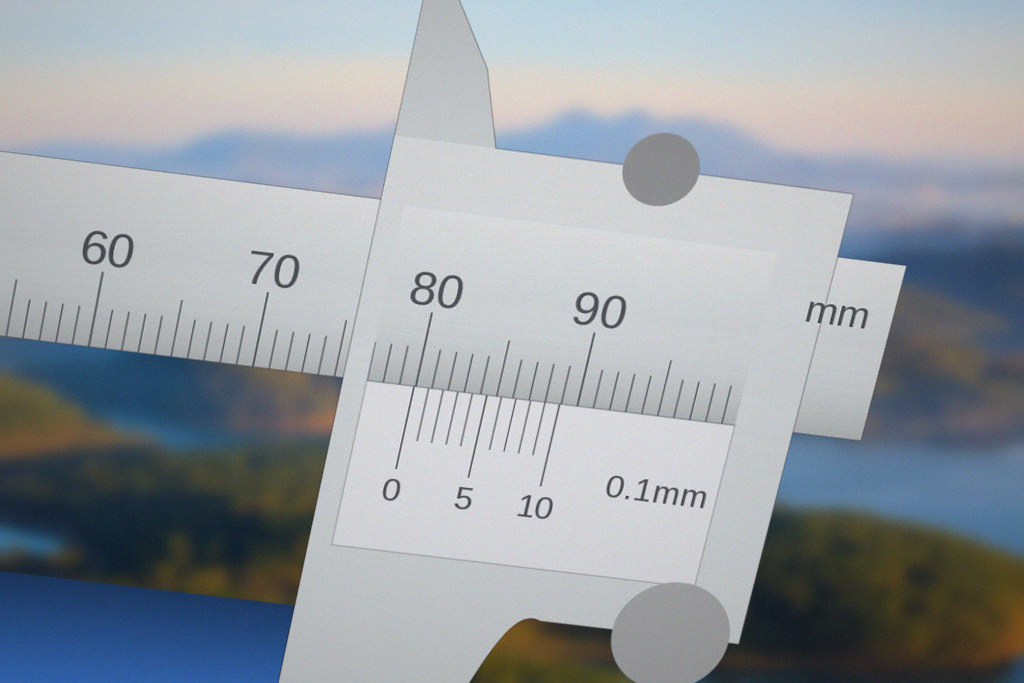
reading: 79.9; mm
